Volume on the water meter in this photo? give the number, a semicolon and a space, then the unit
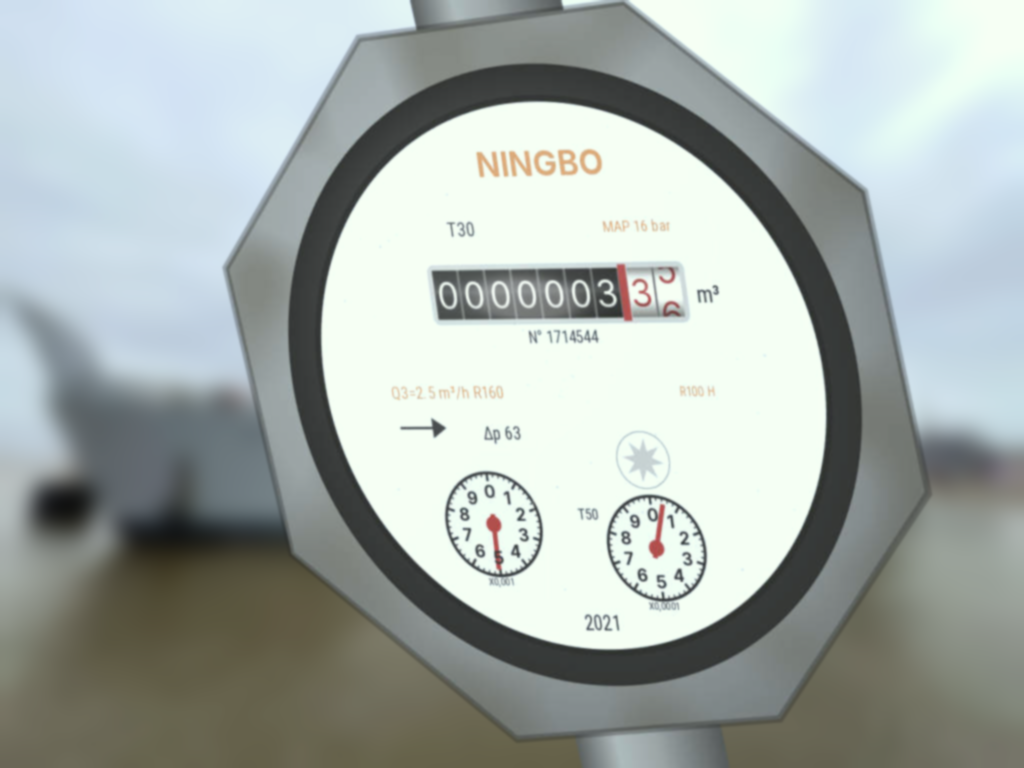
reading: 3.3550; m³
